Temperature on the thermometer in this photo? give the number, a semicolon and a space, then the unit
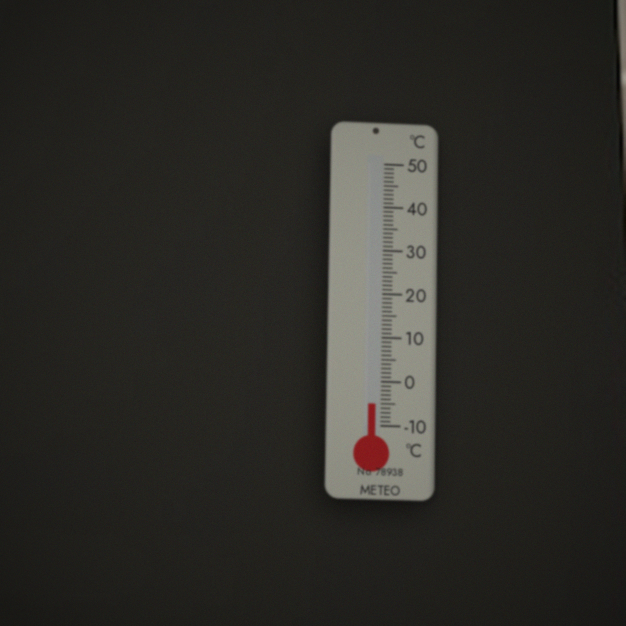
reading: -5; °C
